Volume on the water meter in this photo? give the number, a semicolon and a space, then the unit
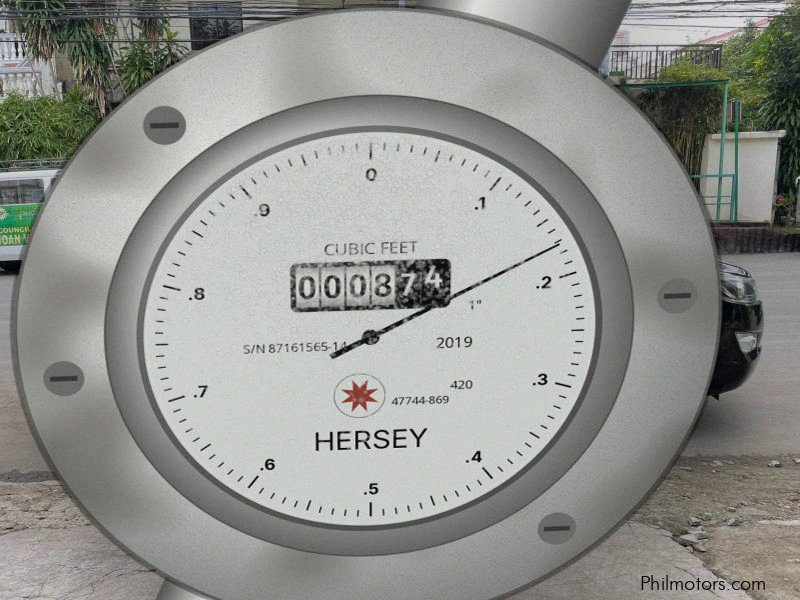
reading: 874.17; ft³
